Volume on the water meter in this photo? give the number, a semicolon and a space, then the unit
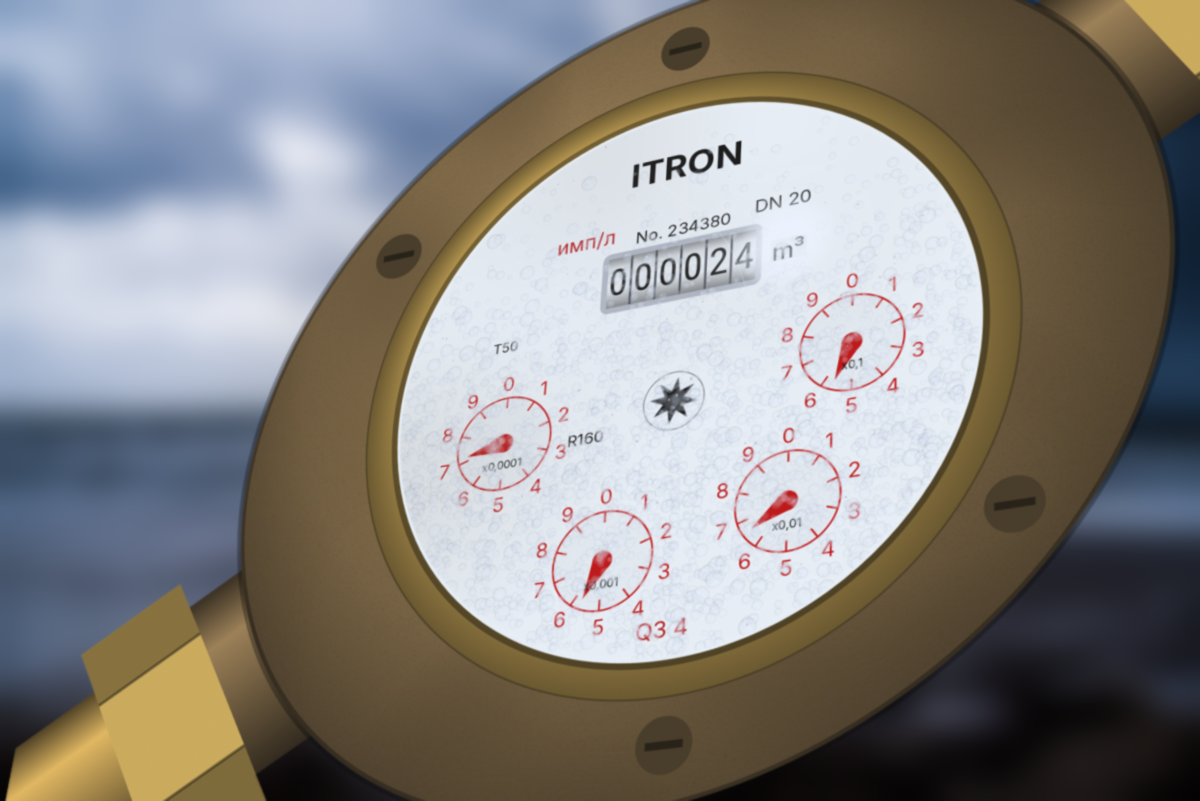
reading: 24.5657; m³
